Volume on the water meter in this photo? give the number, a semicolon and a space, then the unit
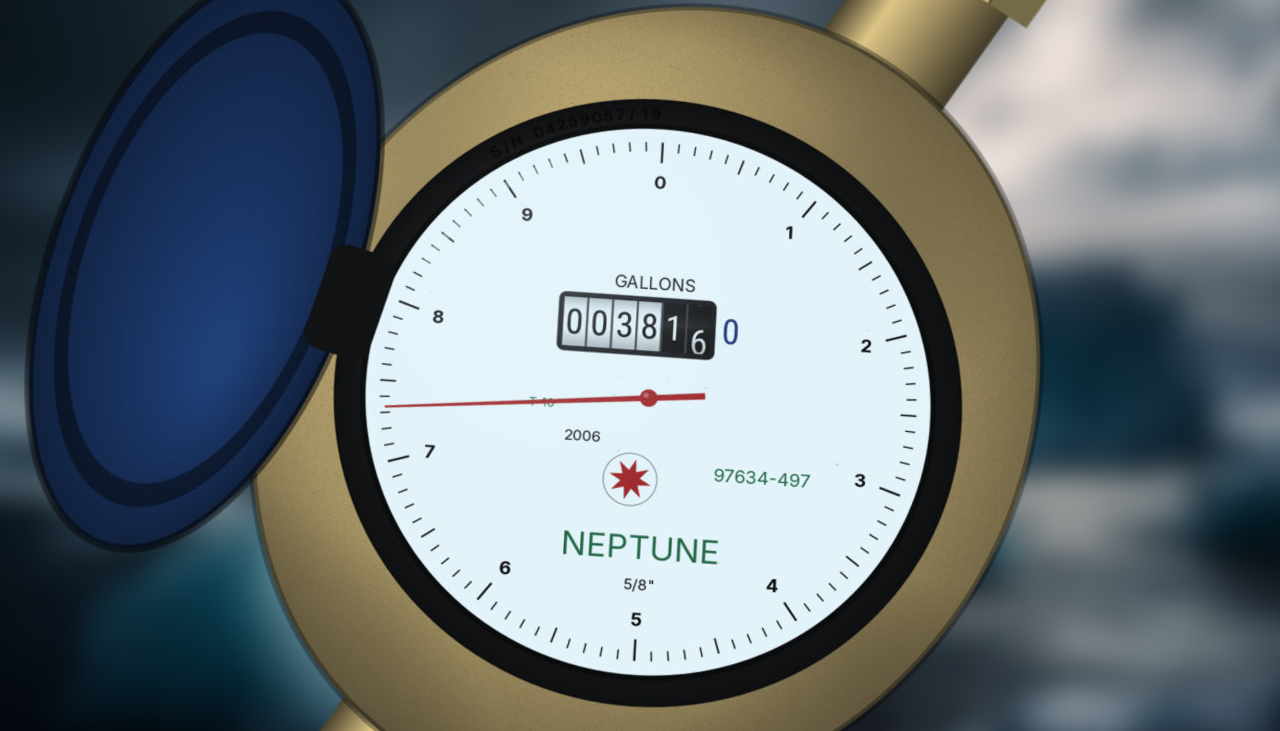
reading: 38157.3; gal
